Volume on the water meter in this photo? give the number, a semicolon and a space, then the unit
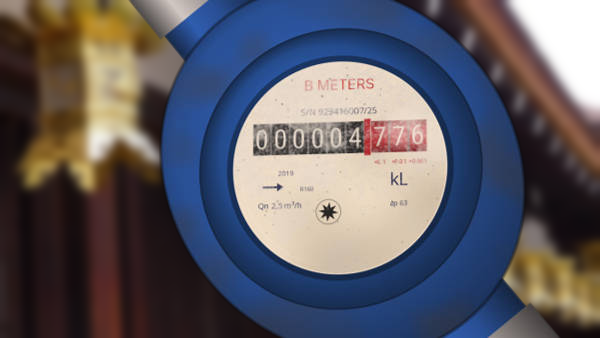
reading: 4.776; kL
